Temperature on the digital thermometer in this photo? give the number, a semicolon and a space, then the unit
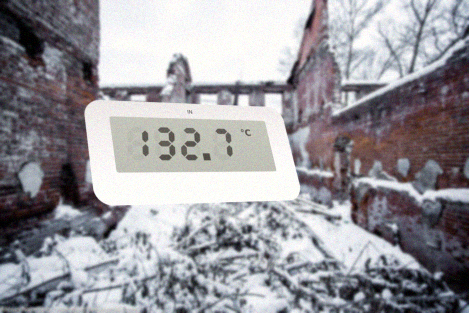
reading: 132.7; °C
